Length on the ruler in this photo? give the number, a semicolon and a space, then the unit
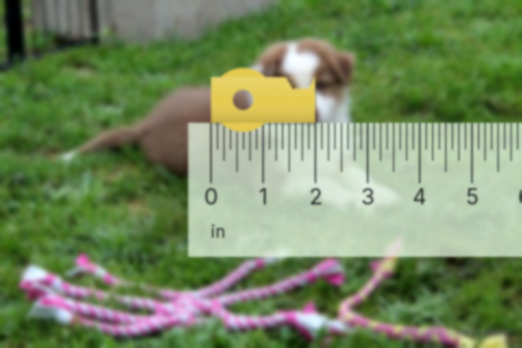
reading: 2; in
